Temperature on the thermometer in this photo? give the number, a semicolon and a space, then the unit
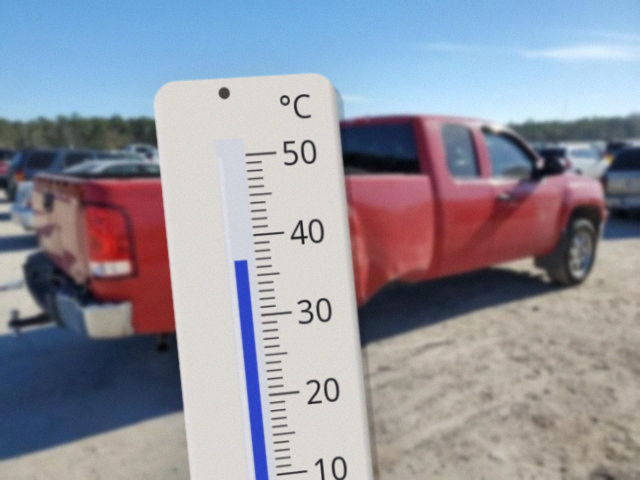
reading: 37; °C
